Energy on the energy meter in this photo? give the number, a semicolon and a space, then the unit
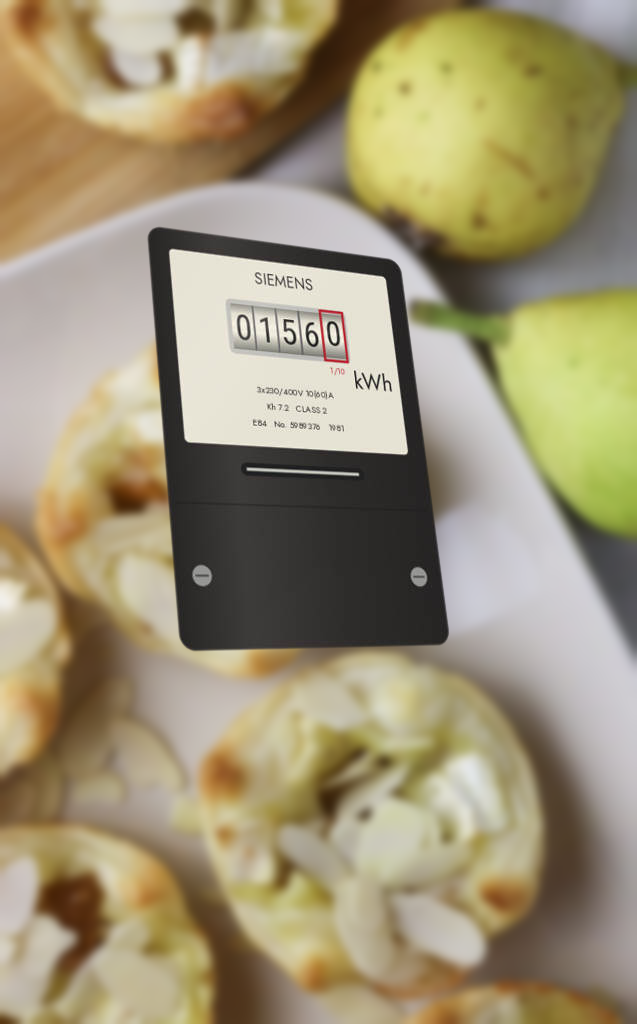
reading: 156.0; kWh
